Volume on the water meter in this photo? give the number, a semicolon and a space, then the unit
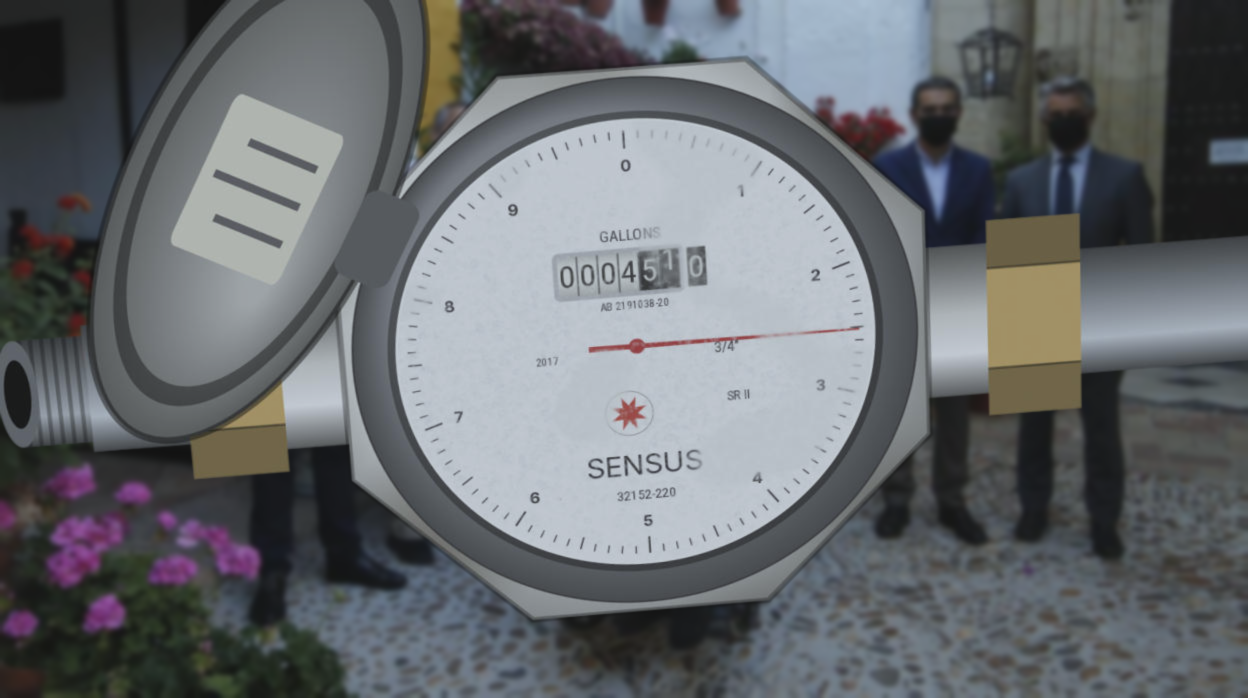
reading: 4512.5; gal
